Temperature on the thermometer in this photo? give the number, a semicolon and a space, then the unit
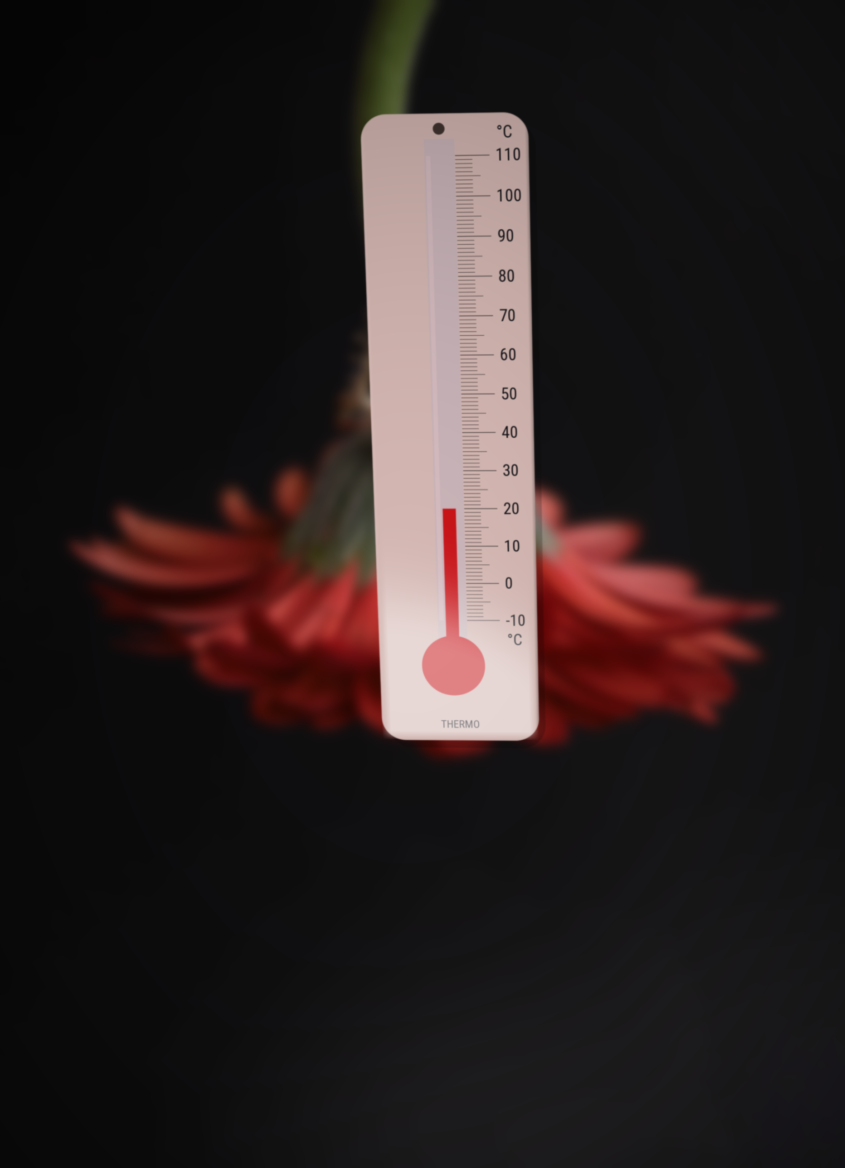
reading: 20; °C
